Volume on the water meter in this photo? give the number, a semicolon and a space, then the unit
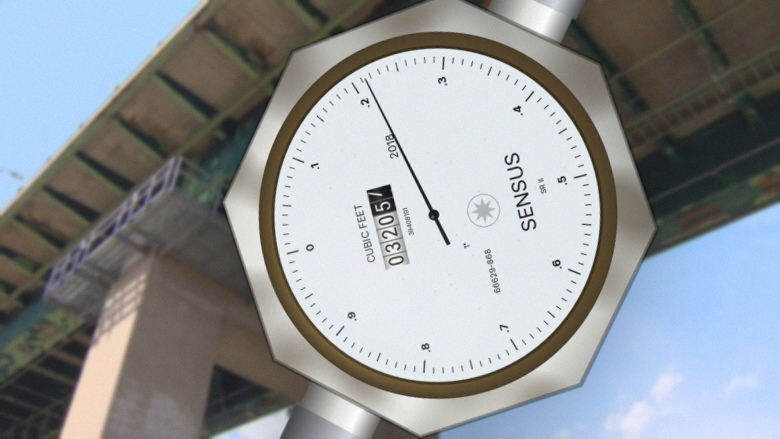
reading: 32057.21; ft³
